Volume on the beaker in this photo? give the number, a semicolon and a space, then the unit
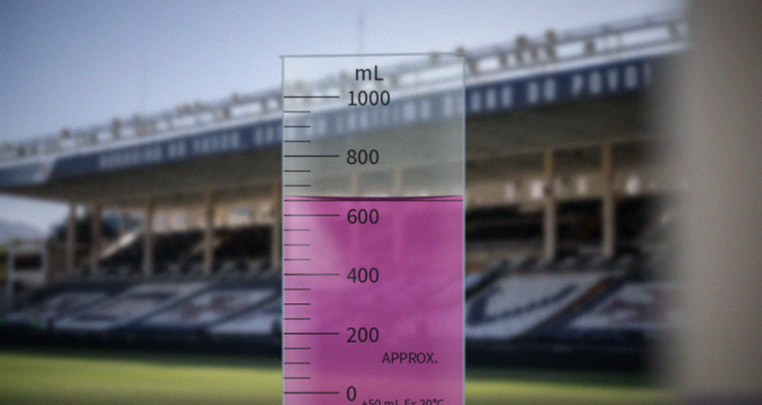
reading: 650; mL
